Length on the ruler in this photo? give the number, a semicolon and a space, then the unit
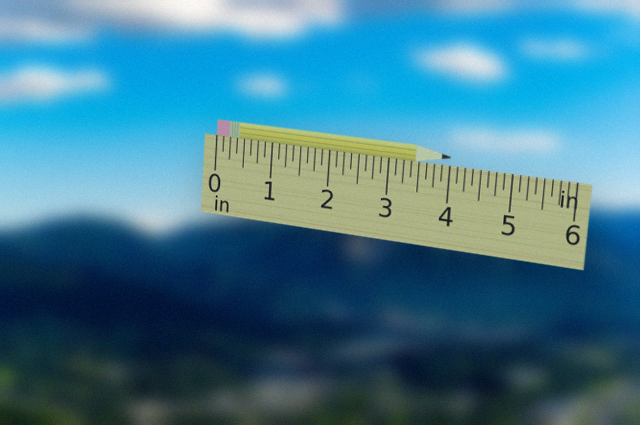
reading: 4; in
